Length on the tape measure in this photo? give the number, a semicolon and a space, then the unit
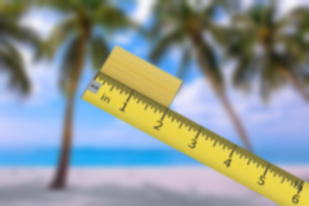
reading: 2; in
